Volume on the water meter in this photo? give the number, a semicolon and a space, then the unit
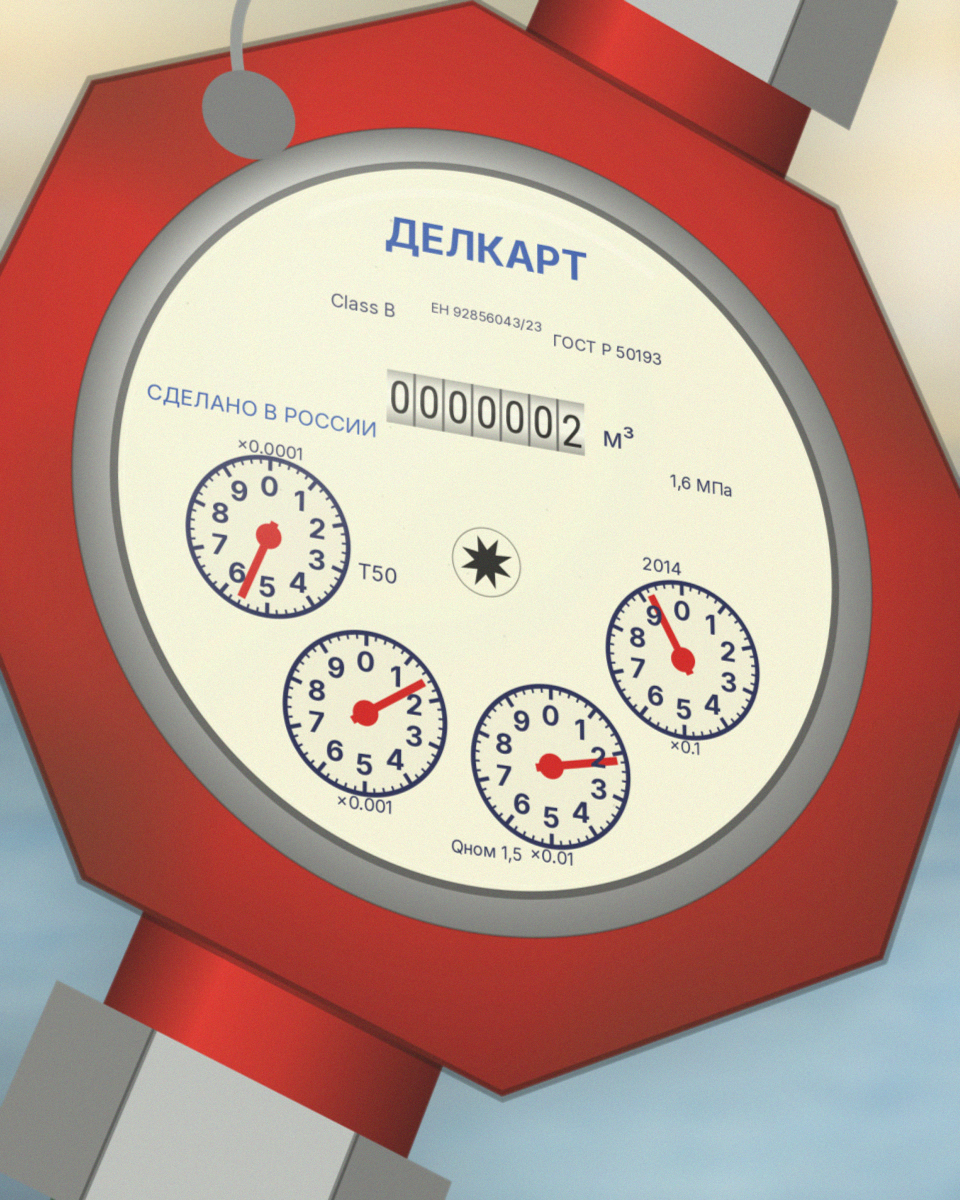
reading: 1.9215; m³
